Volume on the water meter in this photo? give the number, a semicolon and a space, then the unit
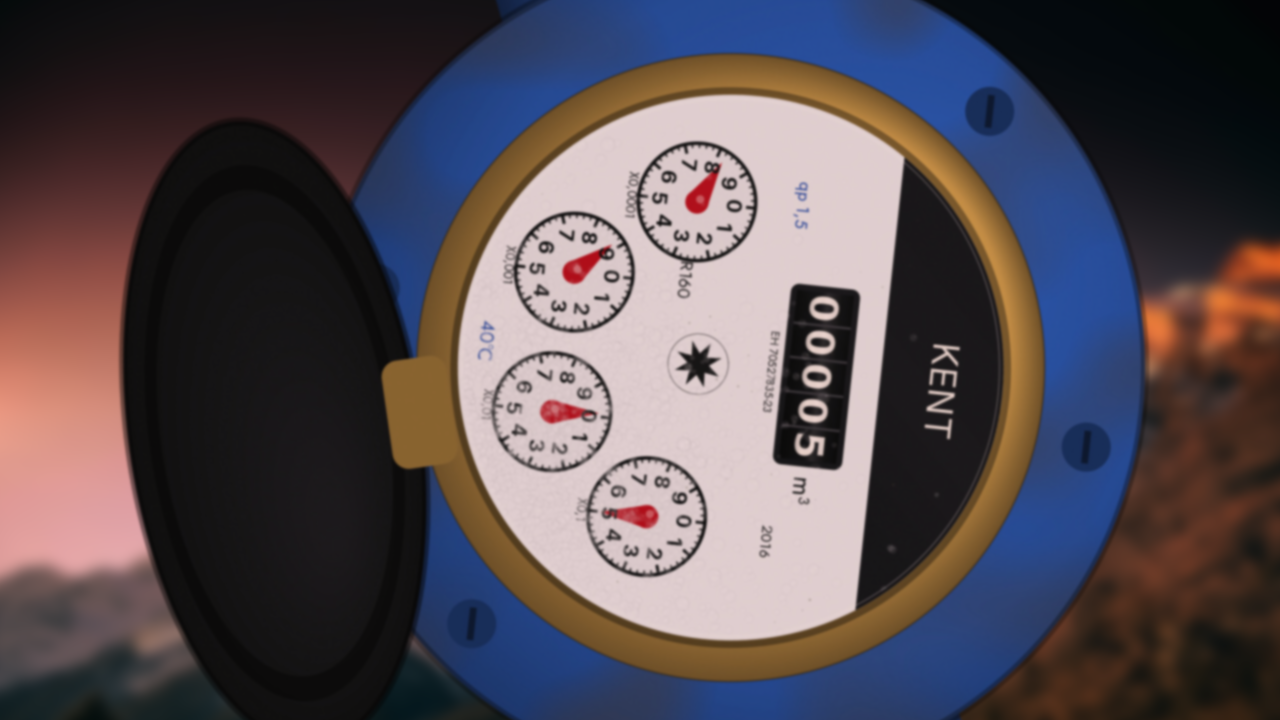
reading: 5.4988; m³
